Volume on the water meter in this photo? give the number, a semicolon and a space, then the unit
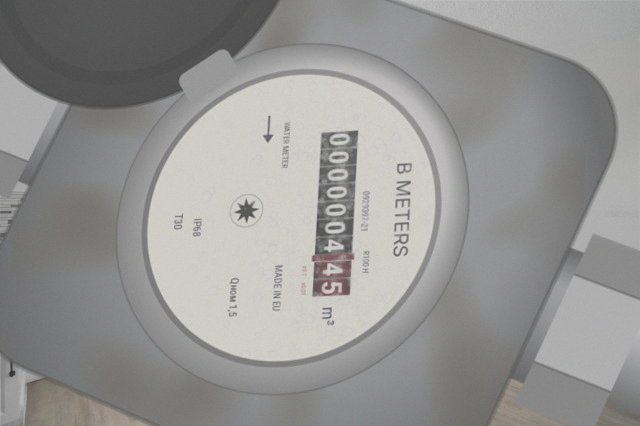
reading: 4.45; m³
